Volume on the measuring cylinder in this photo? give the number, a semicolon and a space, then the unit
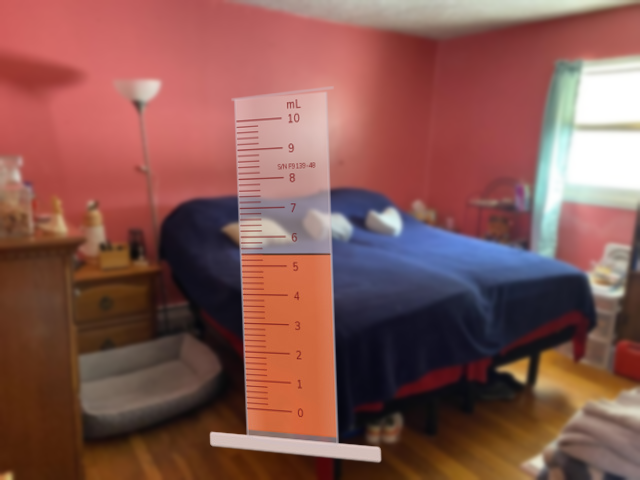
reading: 5.4; mL
